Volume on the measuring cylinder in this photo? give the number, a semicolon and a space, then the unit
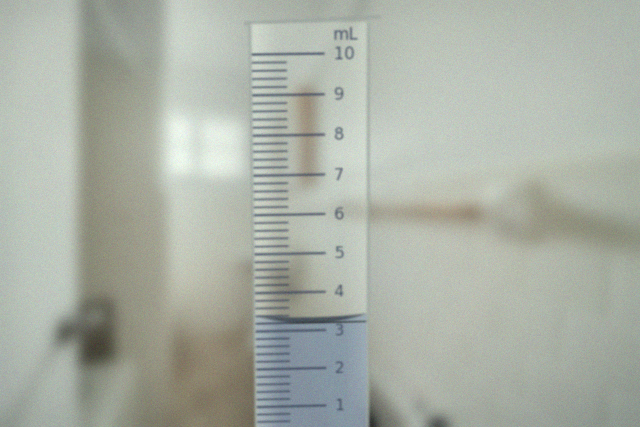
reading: 3.2; mL
